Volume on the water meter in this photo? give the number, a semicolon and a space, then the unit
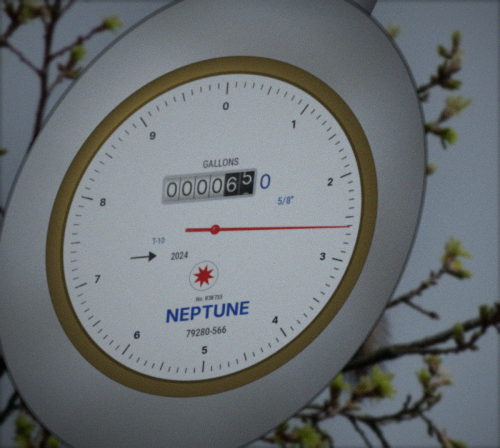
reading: 652.6; gal
